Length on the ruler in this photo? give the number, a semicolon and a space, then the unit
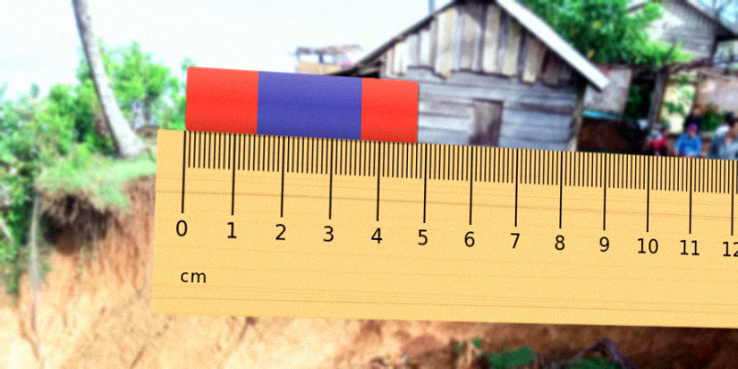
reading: 4.8; cm
